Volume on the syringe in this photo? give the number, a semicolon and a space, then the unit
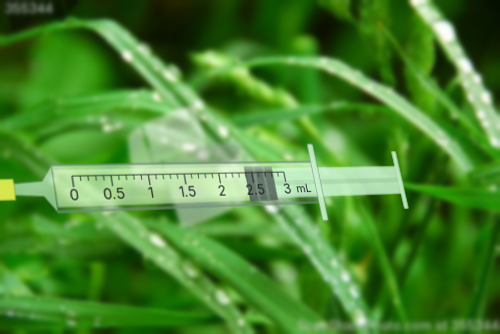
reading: 2.4; mL
